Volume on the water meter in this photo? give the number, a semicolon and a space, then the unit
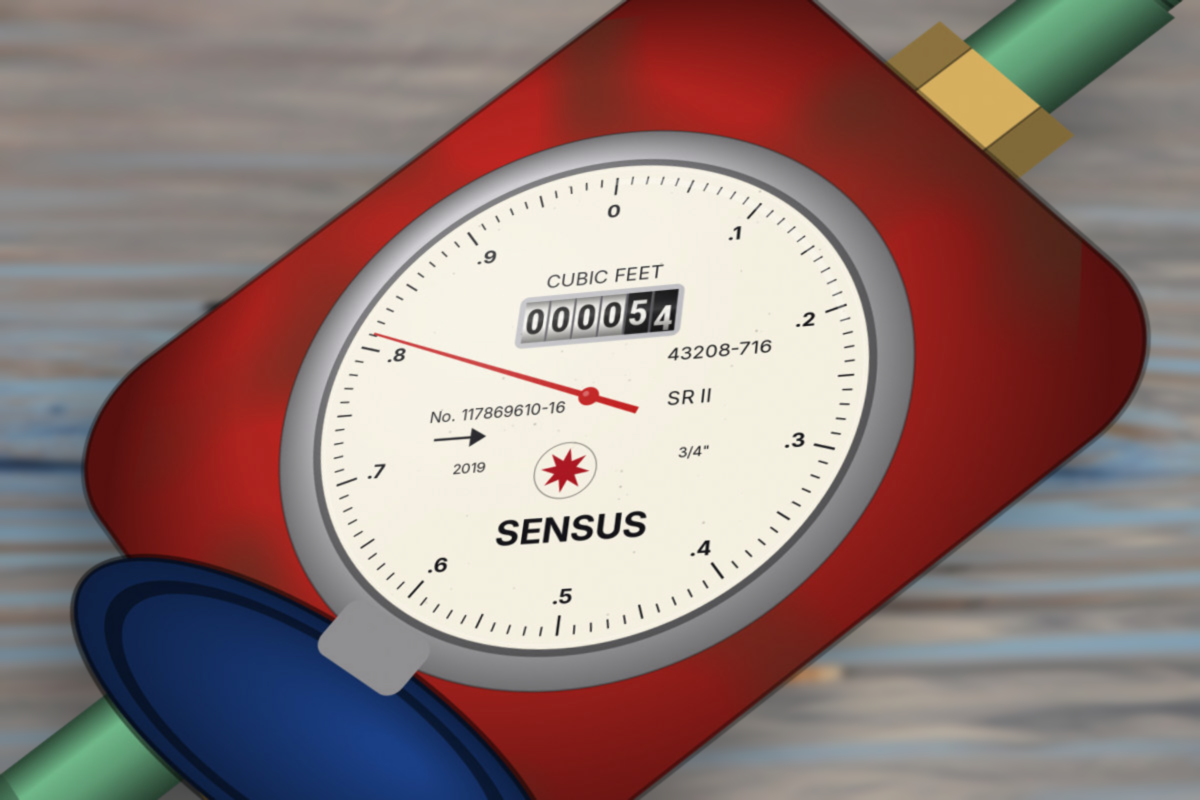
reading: 53.81; ft³
